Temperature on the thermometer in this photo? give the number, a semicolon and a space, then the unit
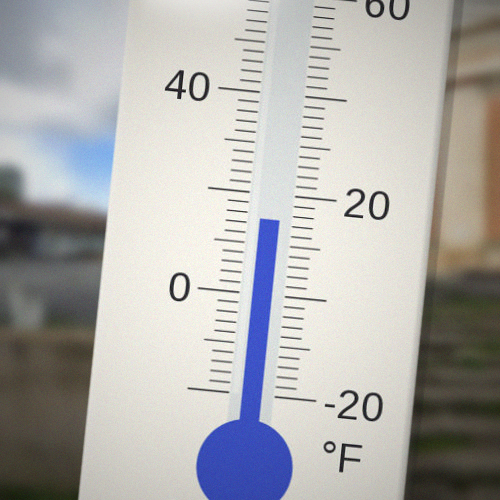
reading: 15; °F
